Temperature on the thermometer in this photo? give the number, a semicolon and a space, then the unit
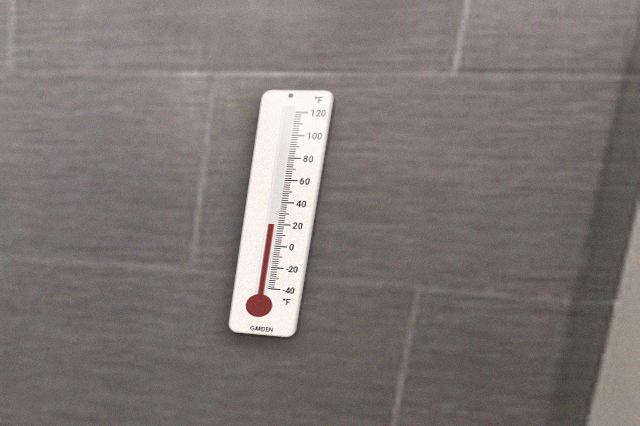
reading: 20; °F
